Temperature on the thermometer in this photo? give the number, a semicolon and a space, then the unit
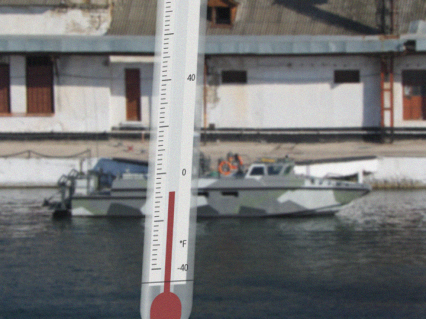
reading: -8; °F
